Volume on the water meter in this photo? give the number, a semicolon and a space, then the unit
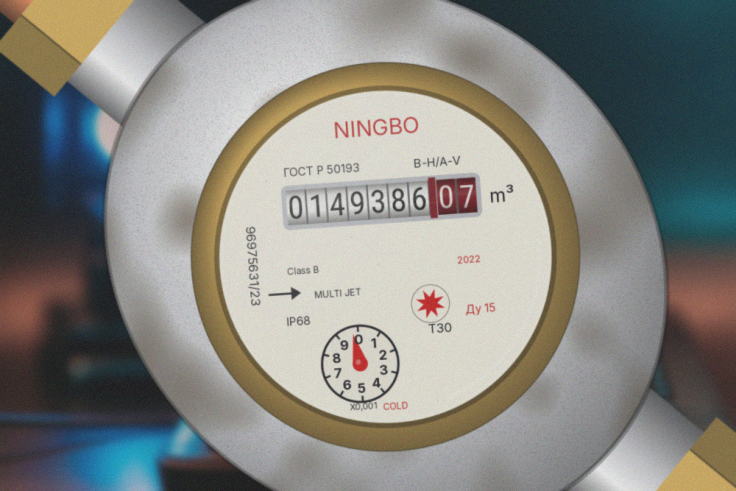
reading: 149386.069; m³
